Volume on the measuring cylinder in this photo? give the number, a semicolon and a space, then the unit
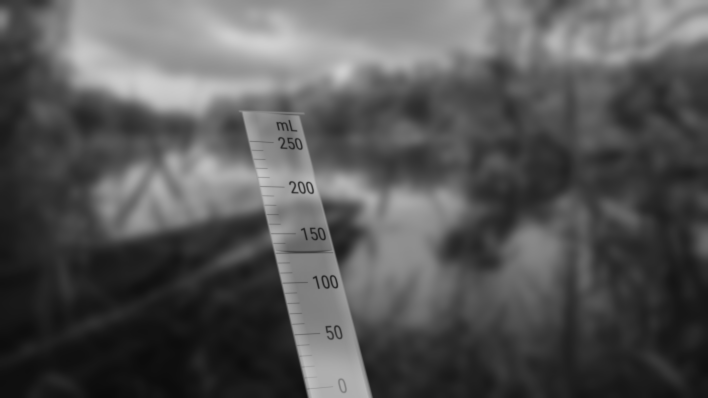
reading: 130; mL
